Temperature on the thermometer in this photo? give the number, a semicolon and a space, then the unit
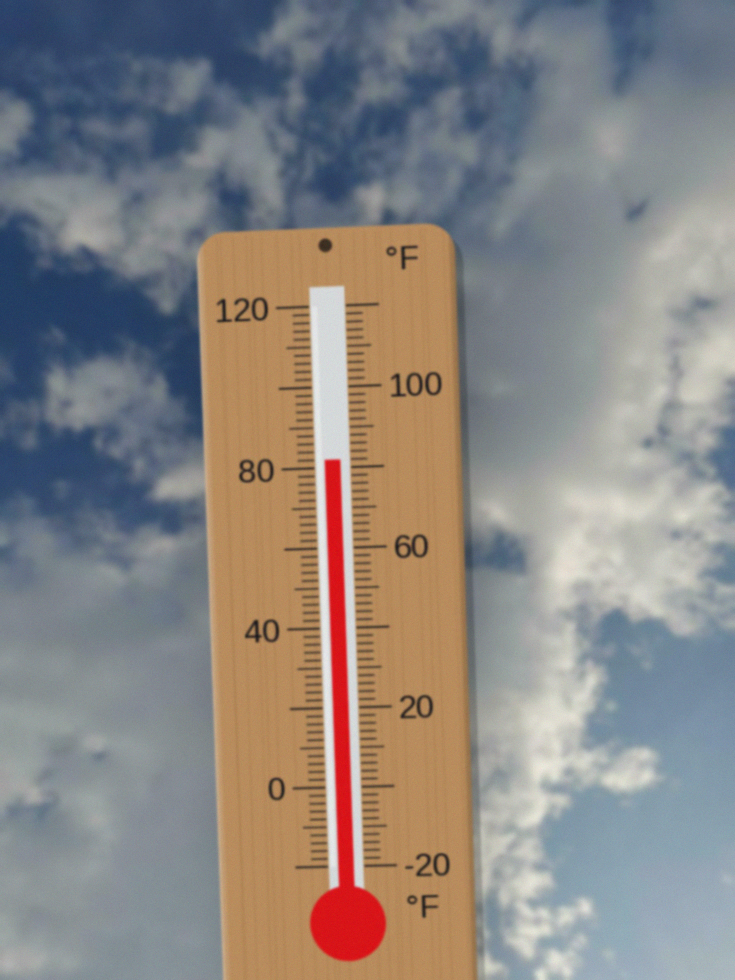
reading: 82; °F
